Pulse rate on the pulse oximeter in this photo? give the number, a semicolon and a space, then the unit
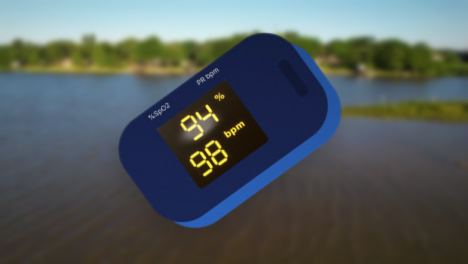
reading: 98; bpm
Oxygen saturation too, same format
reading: 94; %
